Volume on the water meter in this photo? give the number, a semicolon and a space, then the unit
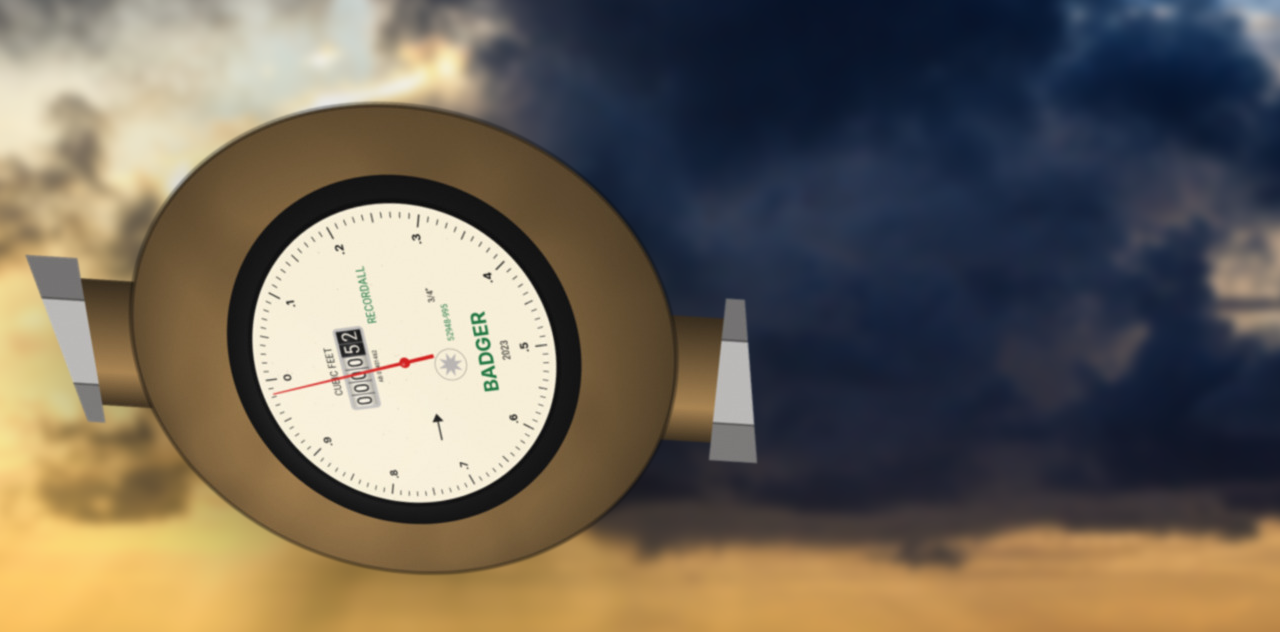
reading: 51.98; ft³
